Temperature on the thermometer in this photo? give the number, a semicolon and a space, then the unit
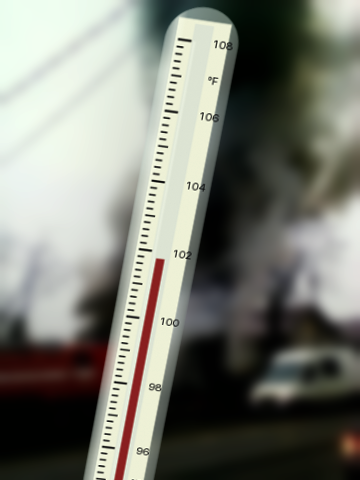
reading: 101.8; °F
